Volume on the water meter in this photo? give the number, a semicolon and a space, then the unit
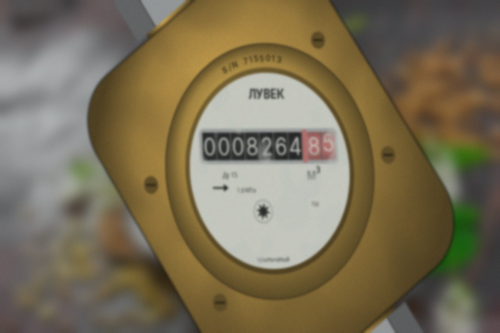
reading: 8264.85; m³
